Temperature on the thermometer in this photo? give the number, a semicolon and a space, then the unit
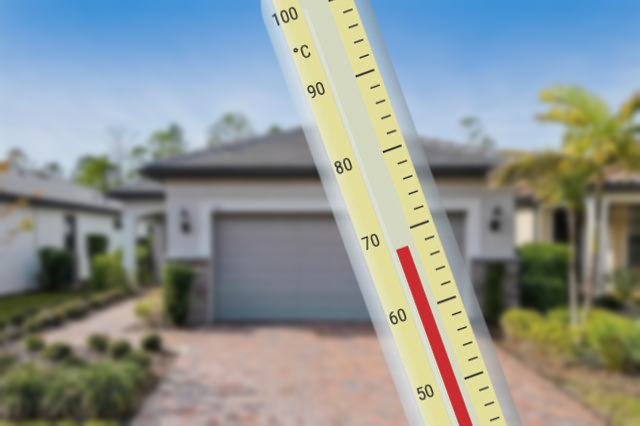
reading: 68; °C
